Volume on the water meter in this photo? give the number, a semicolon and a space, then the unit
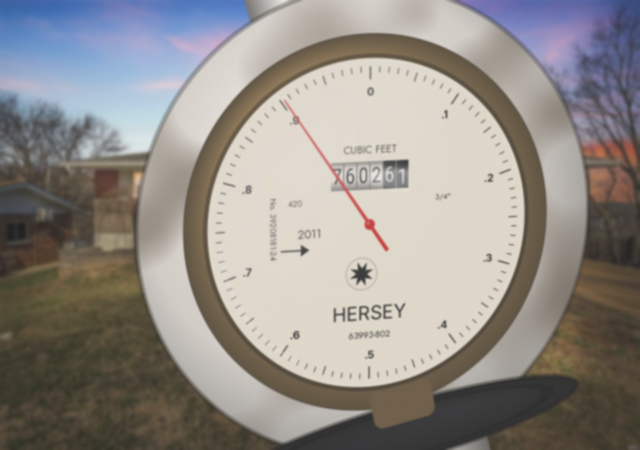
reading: 760260.90; ft³
